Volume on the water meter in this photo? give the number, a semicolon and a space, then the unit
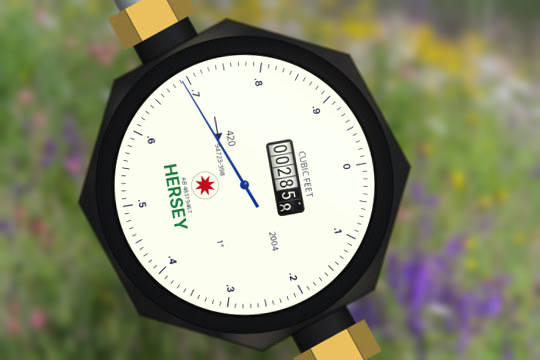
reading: 2857.69; ft³
